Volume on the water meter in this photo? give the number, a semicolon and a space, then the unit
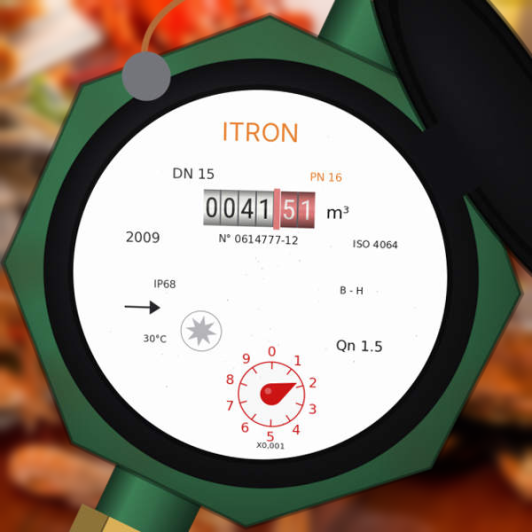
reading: 41.511; m³
